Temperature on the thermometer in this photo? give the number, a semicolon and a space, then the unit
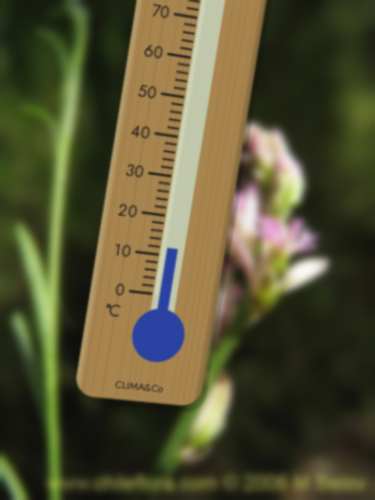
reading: 12; °C
